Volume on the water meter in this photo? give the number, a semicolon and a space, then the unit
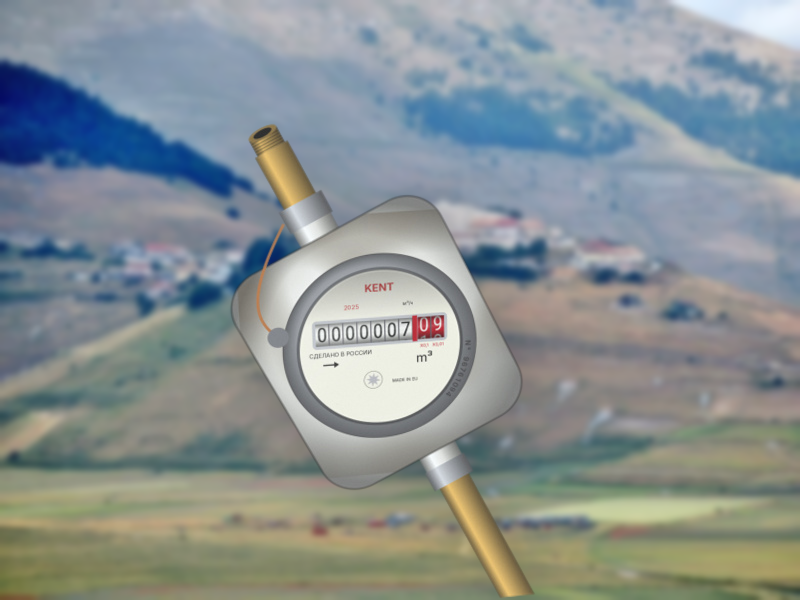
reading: 7.09; m³
